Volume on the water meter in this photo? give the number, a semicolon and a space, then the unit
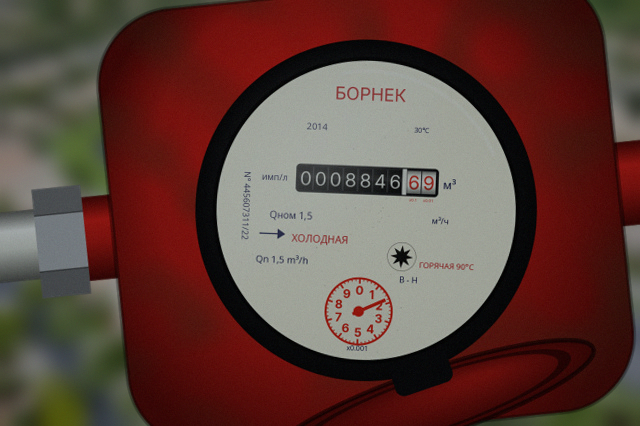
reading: 8846.691; m³
